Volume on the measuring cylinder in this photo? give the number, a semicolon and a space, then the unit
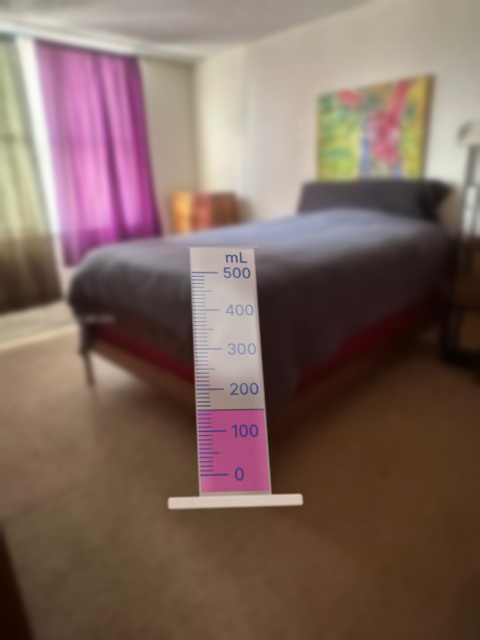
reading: 150; mL
